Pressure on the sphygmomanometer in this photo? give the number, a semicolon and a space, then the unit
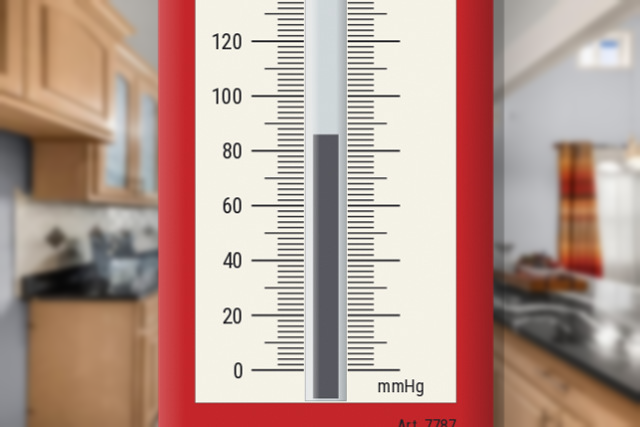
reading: 86; mmHg
